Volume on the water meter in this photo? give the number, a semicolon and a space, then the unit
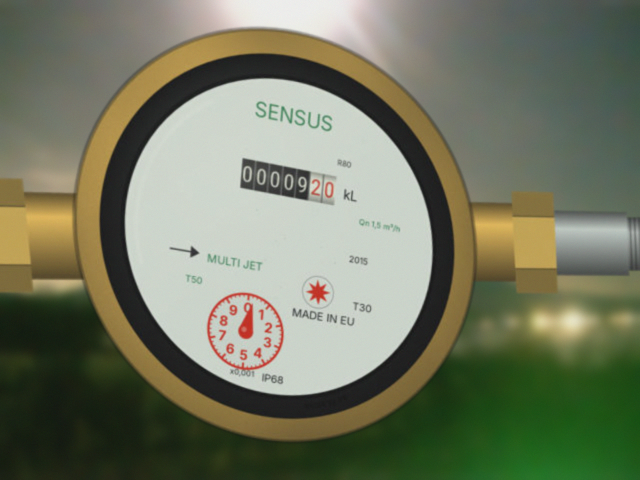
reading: 9.200; kL
